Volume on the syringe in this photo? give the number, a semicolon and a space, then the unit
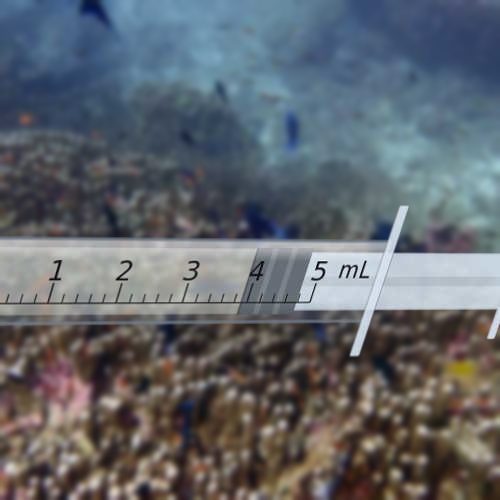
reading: 3.9; mL
